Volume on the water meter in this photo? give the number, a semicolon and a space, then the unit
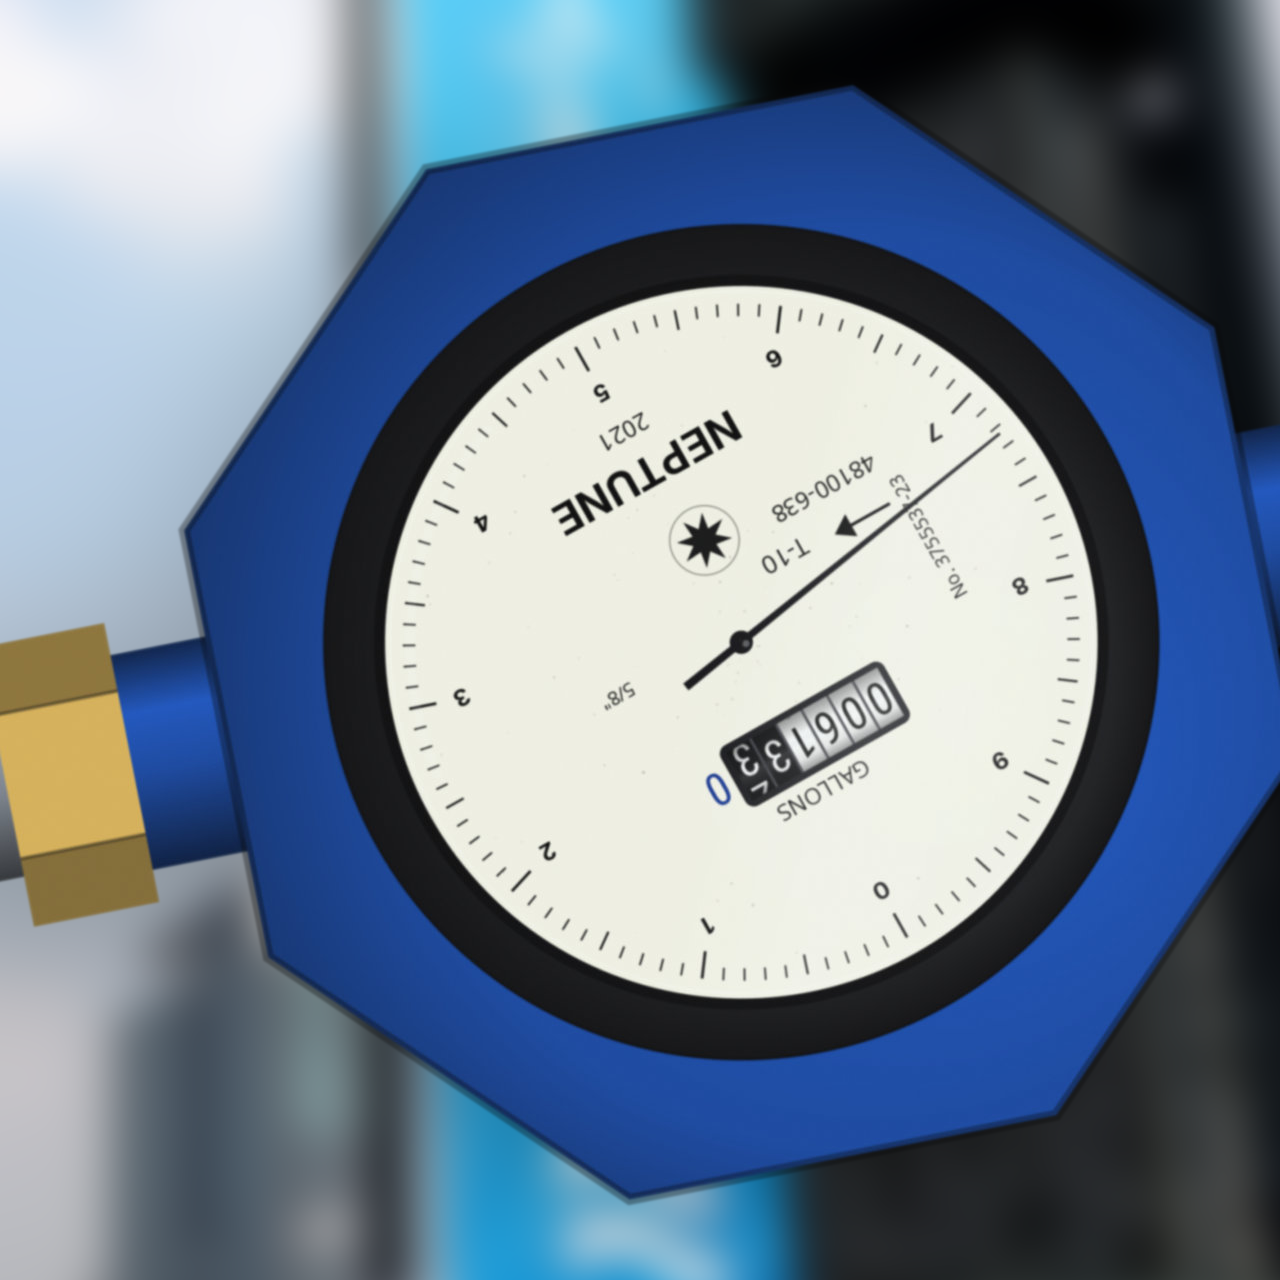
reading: 61327.2; gal
